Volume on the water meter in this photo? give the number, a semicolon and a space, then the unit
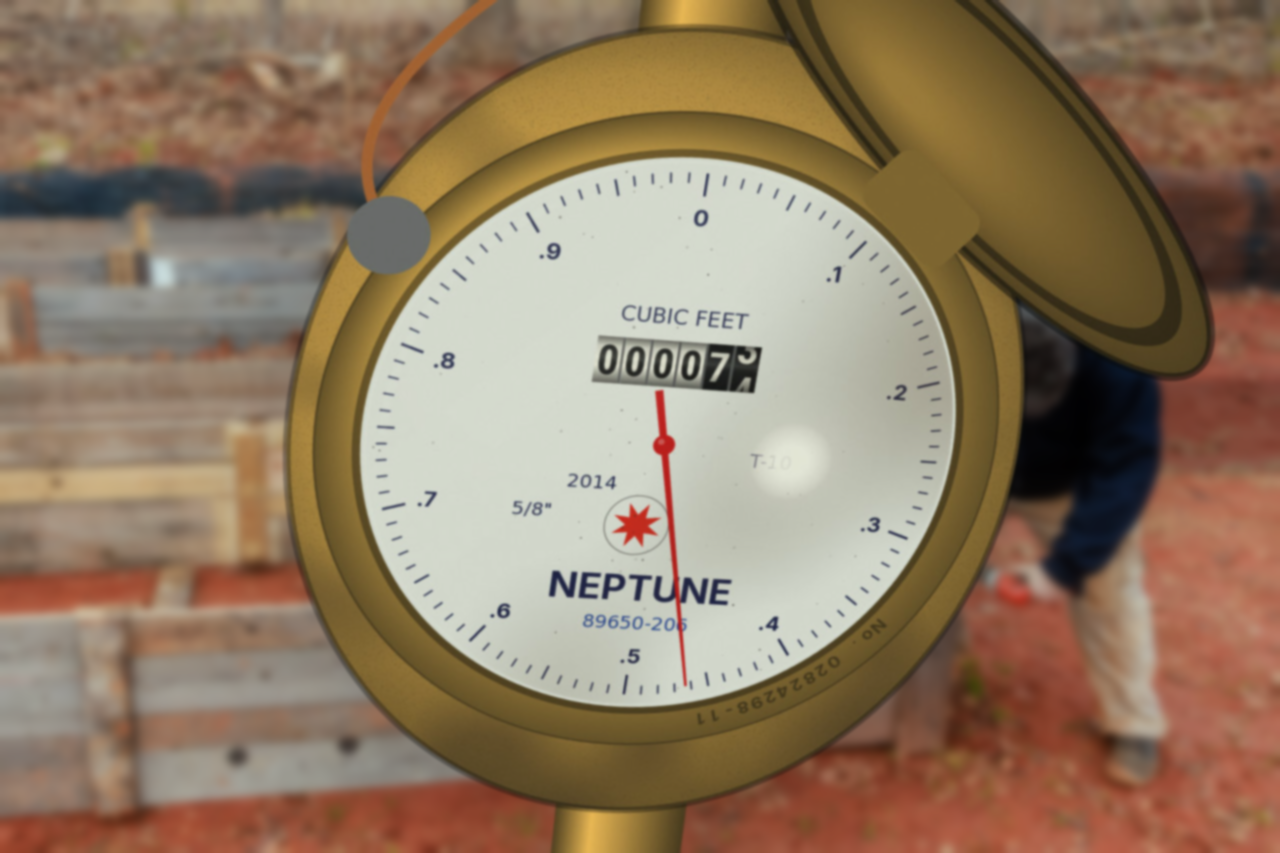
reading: 73.46; ft³
